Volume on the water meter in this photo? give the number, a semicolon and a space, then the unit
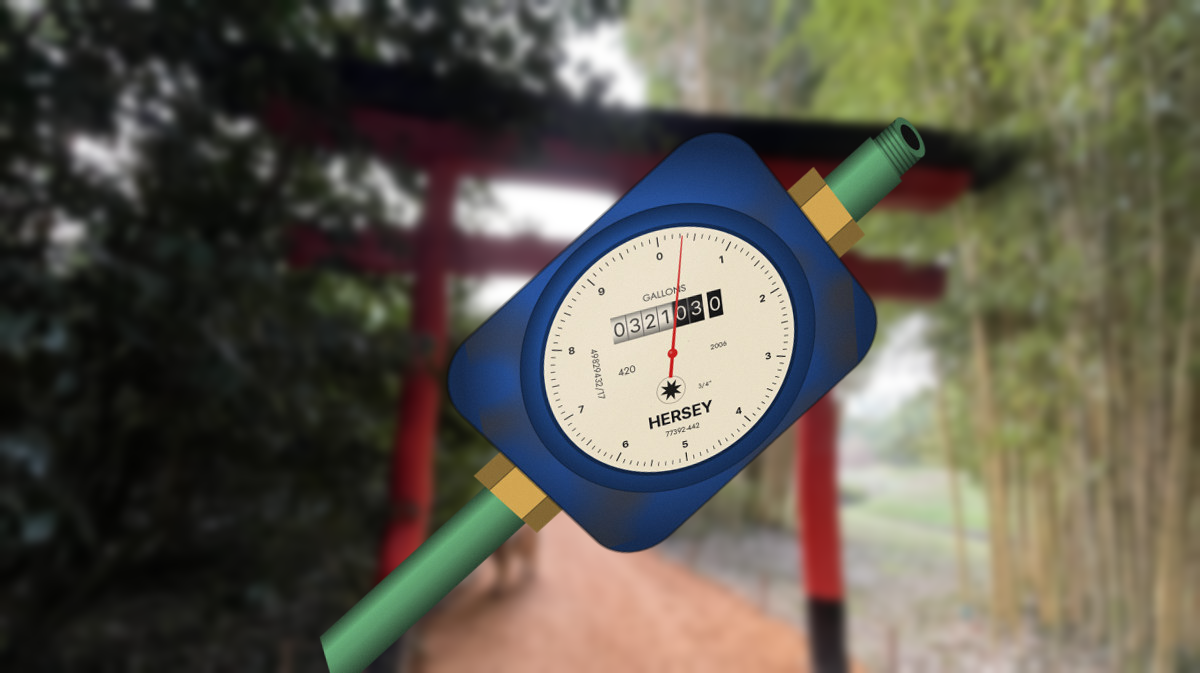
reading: 321030.3; gal
